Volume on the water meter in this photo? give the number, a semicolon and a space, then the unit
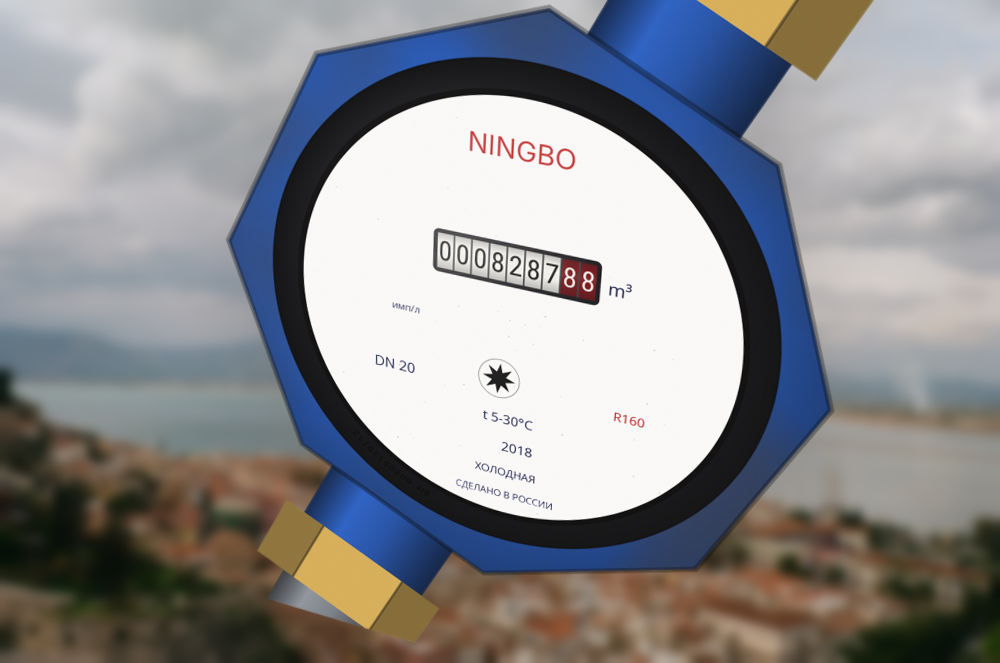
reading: 8287.88; m³
